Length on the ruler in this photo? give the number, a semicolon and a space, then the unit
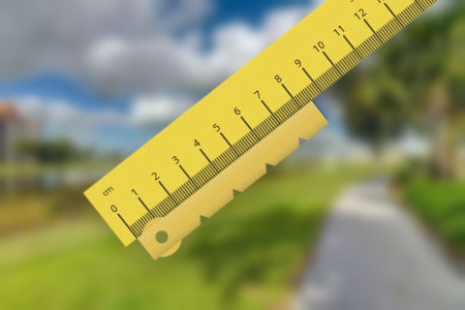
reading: 8.5; cm
